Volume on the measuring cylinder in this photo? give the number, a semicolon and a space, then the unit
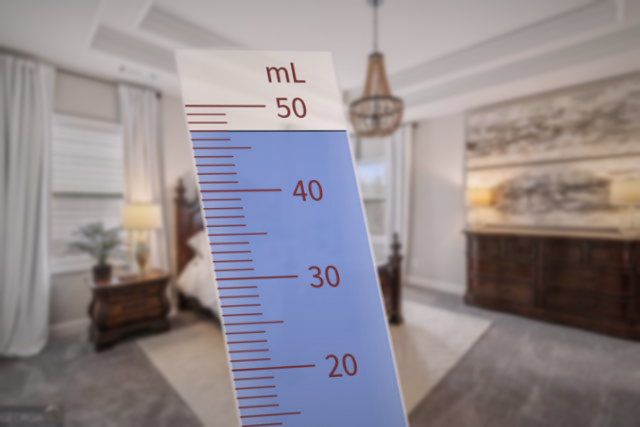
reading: 47; mL
